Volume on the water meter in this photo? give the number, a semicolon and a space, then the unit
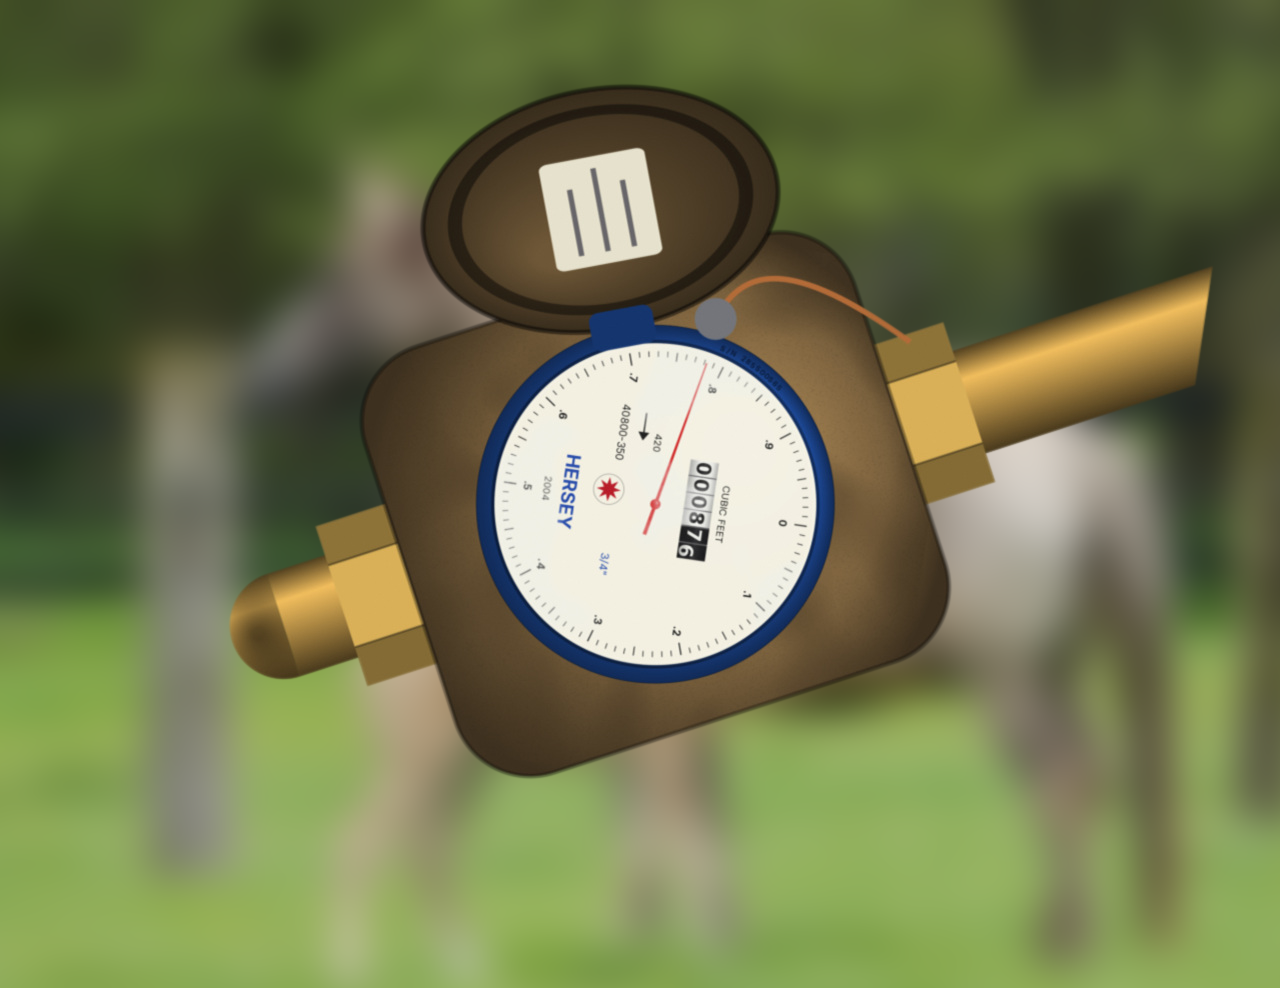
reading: 875.78; ft³
